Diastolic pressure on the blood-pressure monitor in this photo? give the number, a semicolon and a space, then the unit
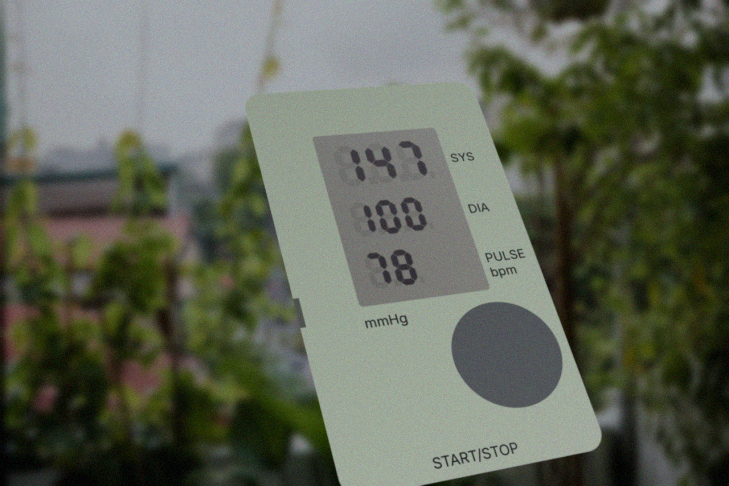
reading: 100; mmHg
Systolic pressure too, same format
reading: 147; mmHg
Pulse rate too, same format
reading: 78; bpm
